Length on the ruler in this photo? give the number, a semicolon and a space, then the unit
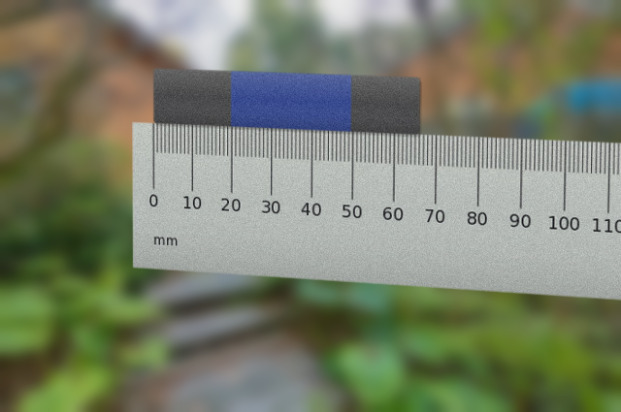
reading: 66; mm
